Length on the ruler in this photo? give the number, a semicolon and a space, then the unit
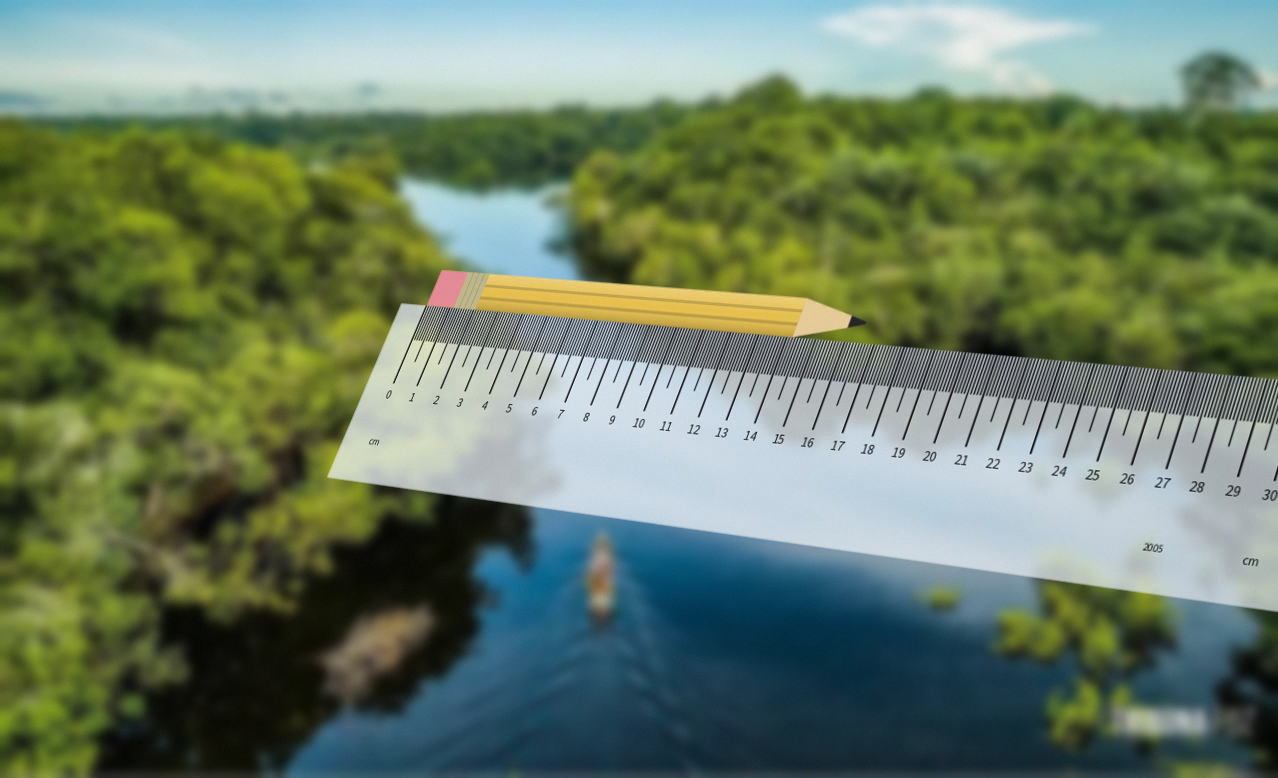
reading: 16.5; cm
